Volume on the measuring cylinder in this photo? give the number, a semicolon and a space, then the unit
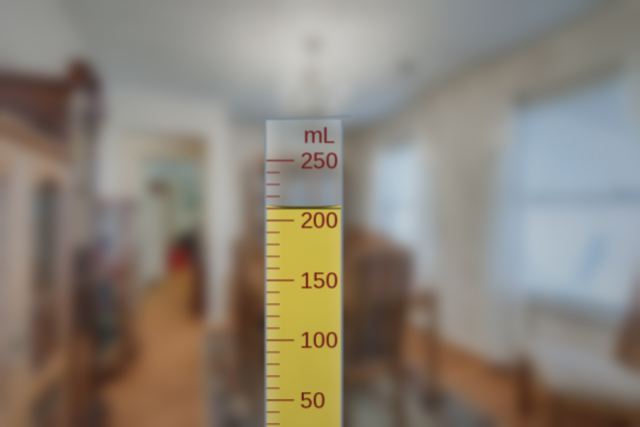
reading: 210; mL
